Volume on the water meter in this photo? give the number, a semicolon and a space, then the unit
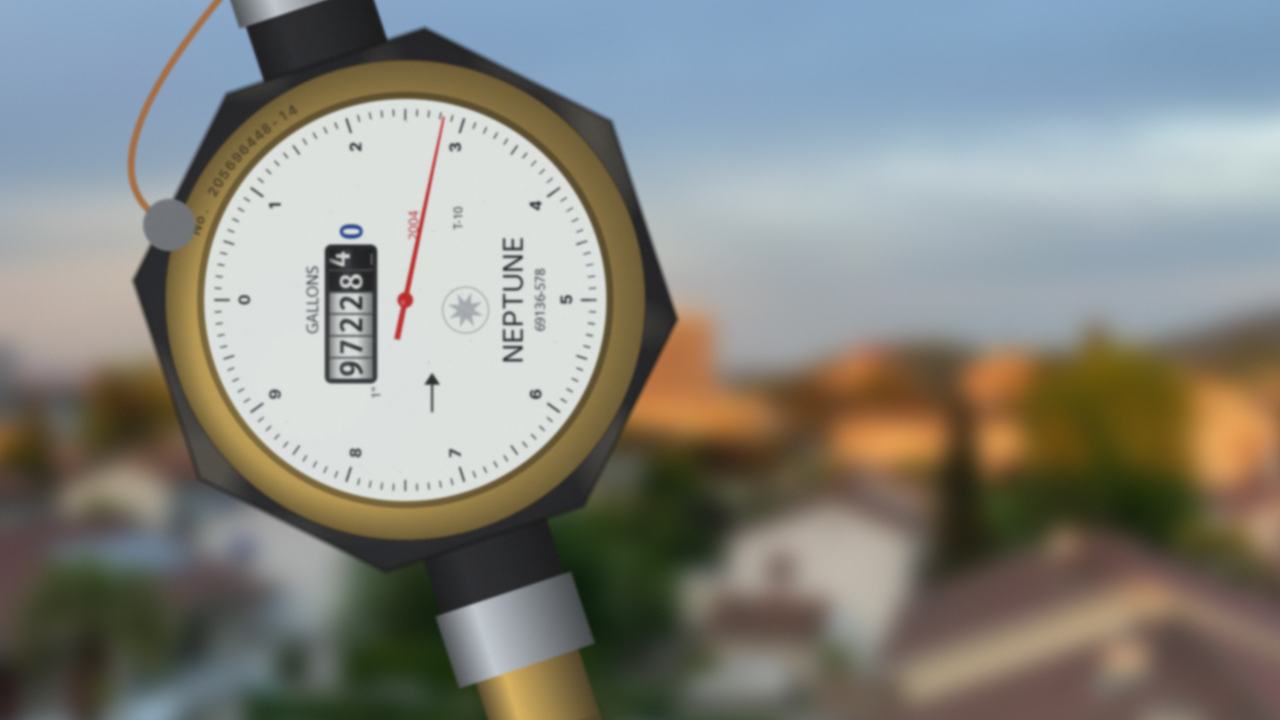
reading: 9722842.8; gal
